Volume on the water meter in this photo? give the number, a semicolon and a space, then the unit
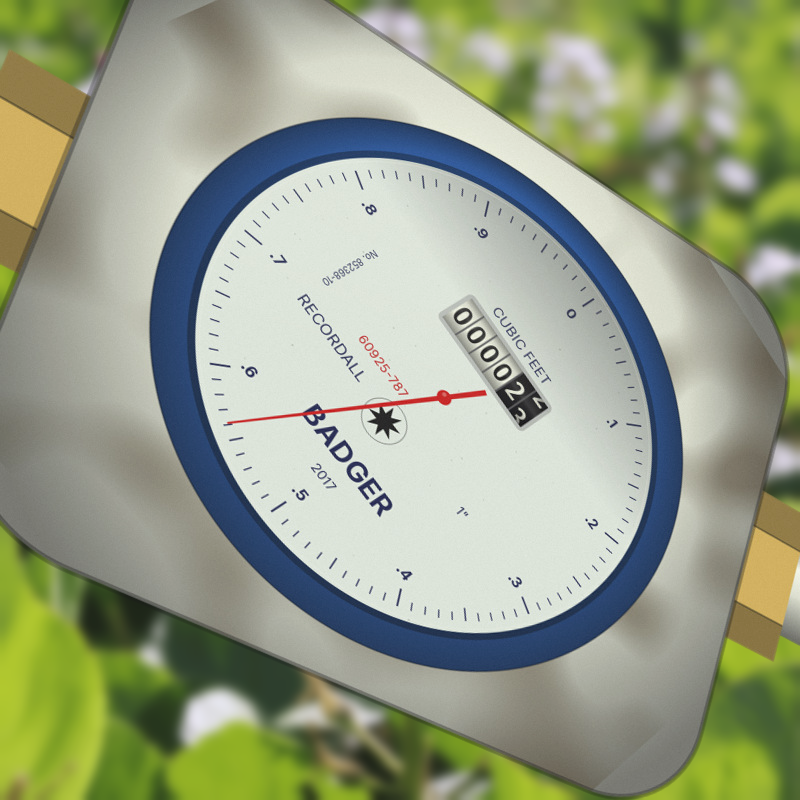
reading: 22.56; ft³
